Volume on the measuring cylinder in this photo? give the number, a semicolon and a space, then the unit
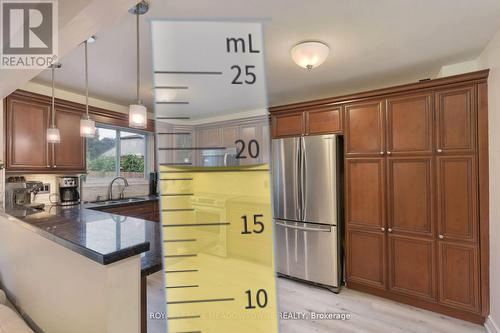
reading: 18.5; mL
